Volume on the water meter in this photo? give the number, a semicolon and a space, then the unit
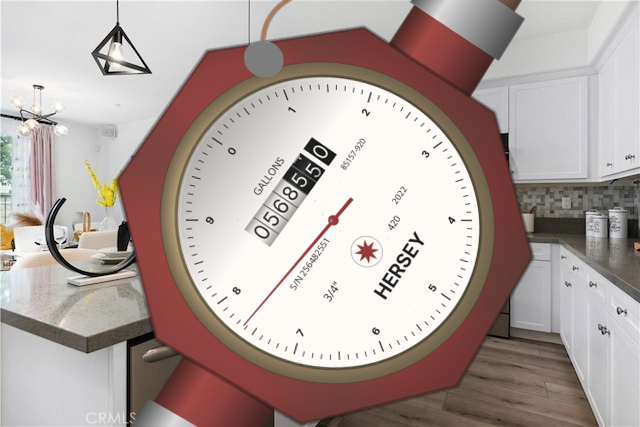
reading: 568547.6; gal
